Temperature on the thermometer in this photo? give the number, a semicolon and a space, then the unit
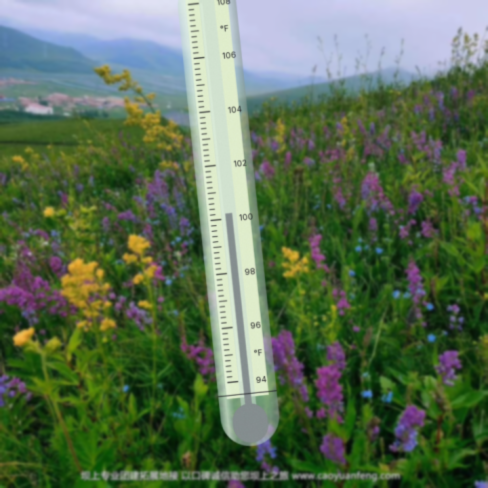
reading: 100.2; °F
